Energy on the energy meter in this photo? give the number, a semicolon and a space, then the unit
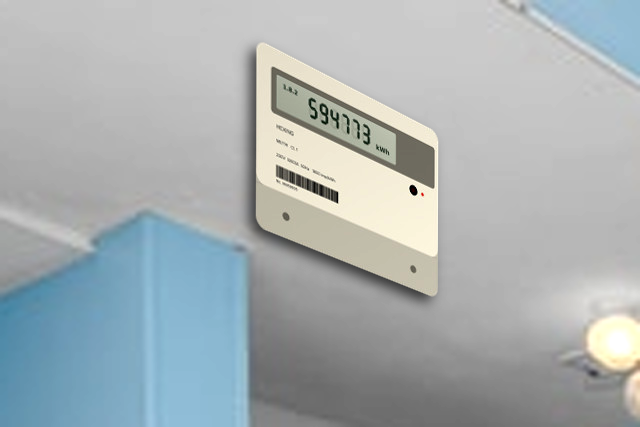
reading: 594773; kWh
